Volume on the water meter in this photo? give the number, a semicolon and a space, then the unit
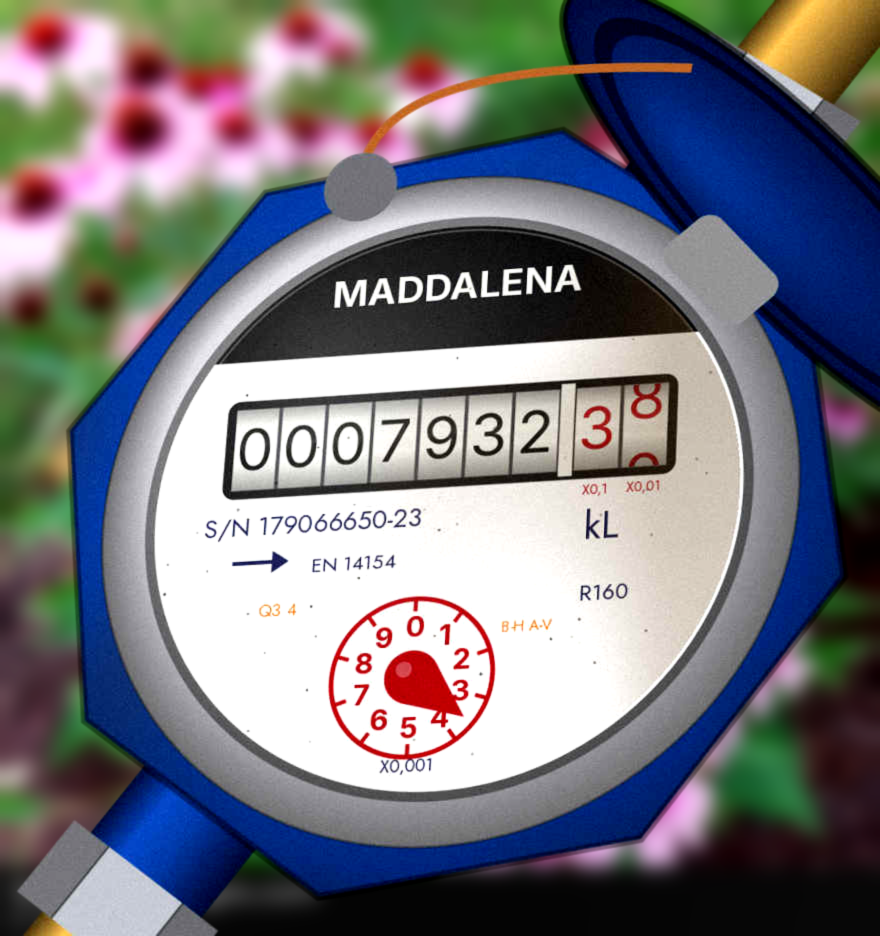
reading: 7932.383; kL
